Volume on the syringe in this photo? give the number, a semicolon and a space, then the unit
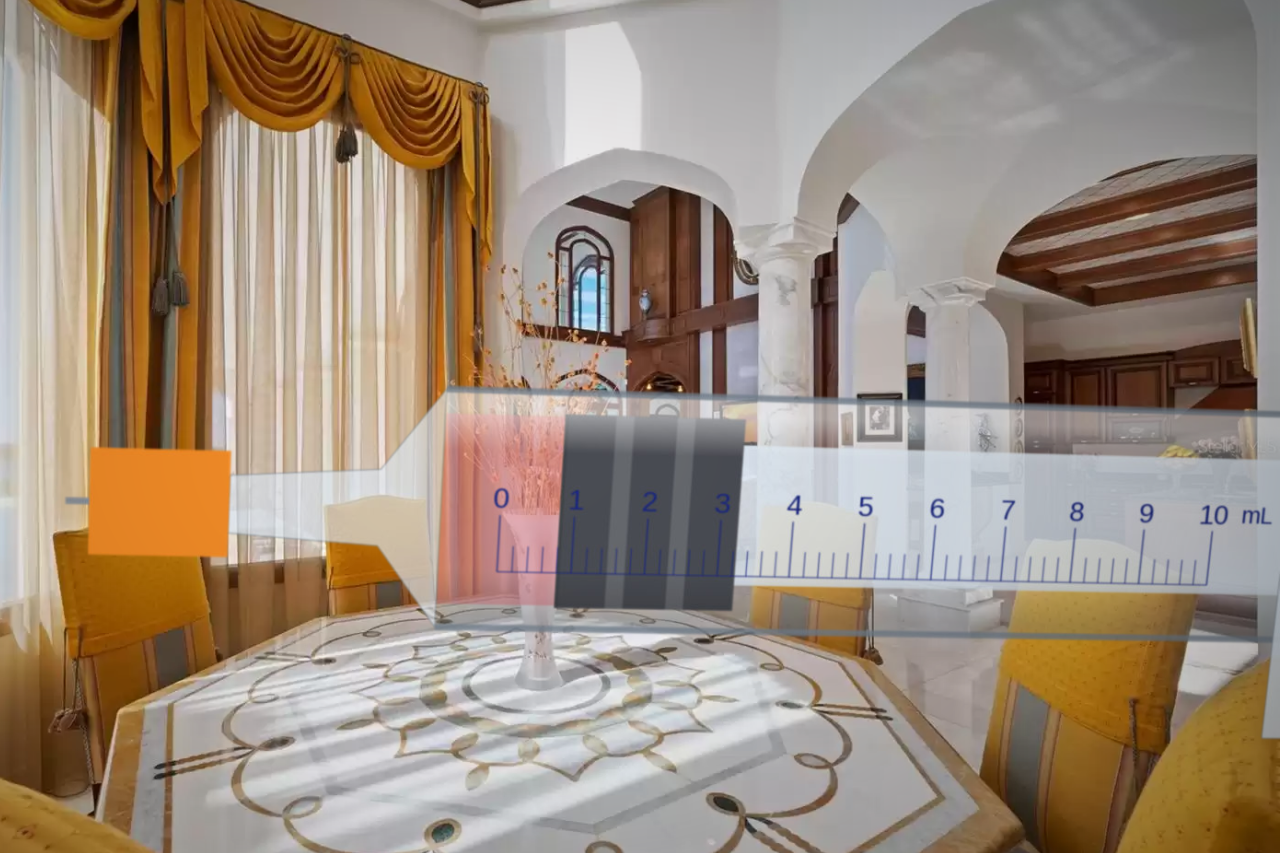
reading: 0.8; mL
